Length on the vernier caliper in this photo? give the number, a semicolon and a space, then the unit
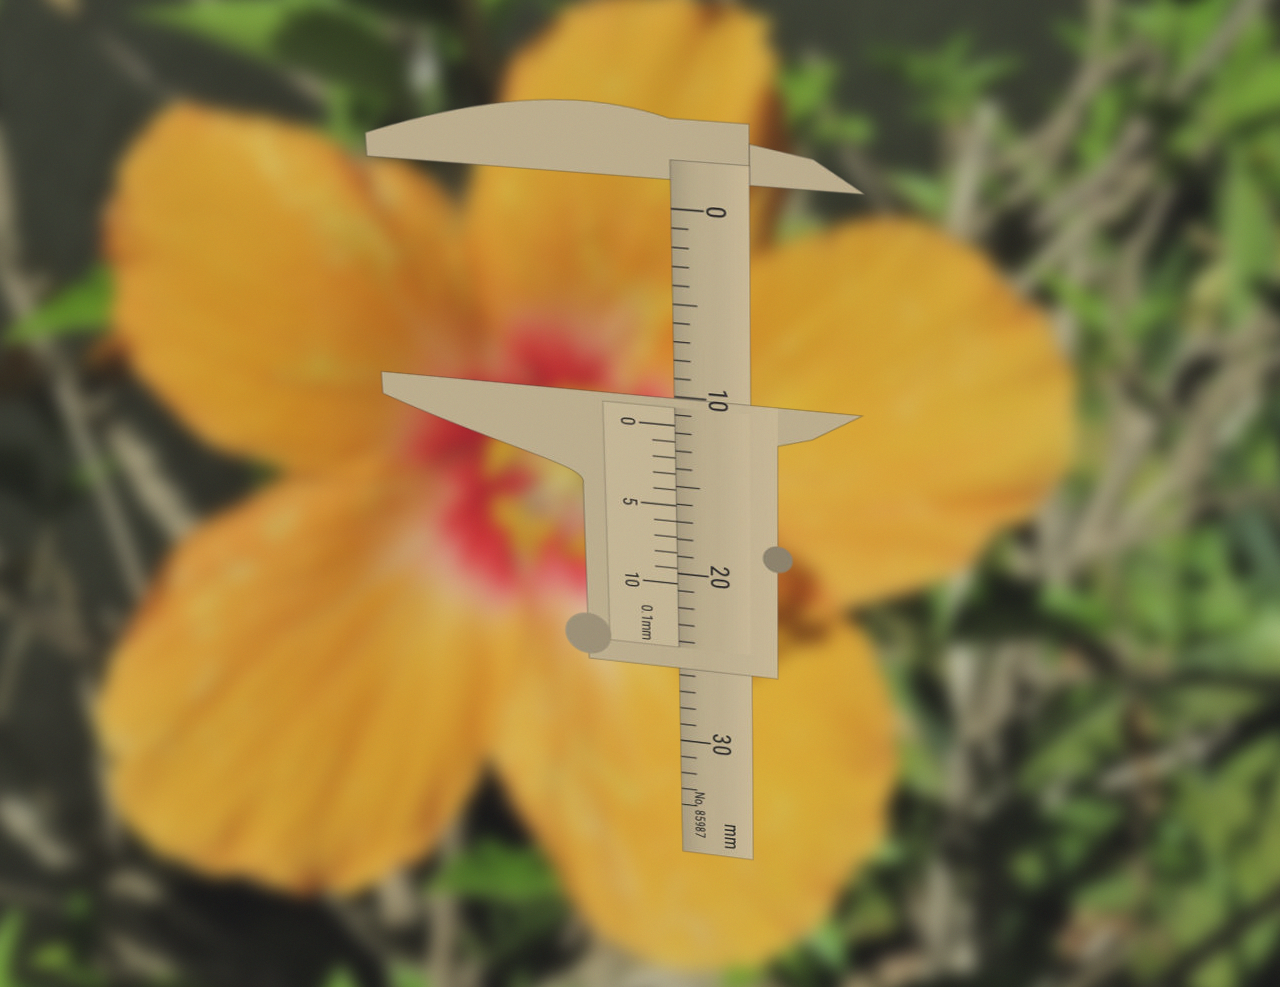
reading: 11.6; mm
